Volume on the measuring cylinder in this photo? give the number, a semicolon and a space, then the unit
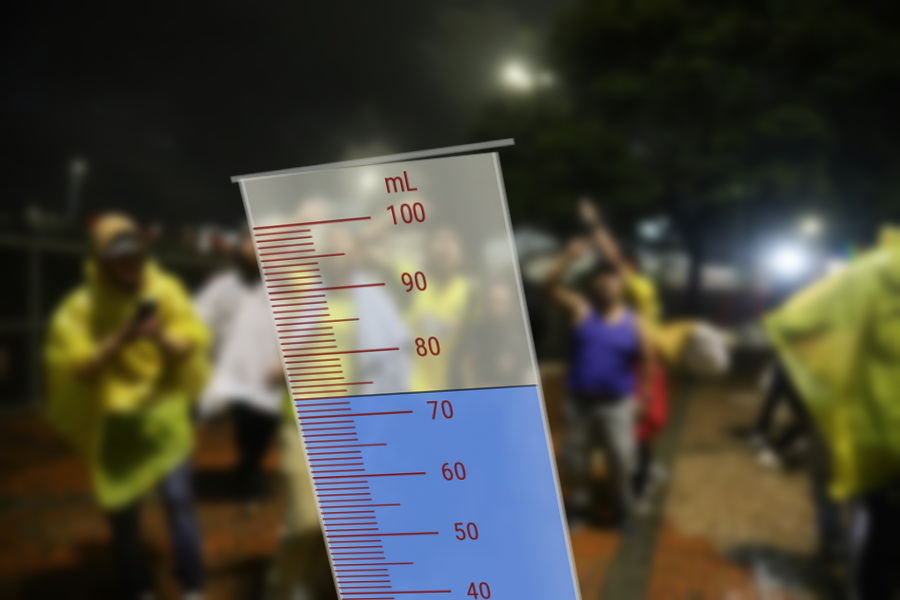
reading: 73; mL
